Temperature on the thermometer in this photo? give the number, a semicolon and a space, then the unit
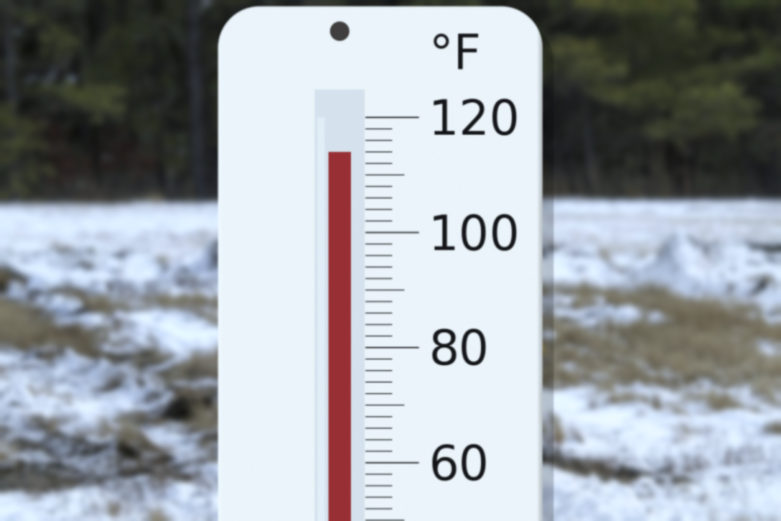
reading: 114; °F
